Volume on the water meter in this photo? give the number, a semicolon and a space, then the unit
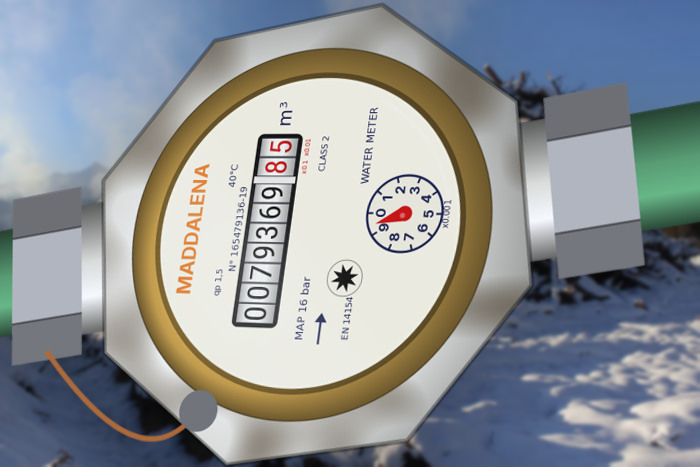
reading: 79369.849; m³
